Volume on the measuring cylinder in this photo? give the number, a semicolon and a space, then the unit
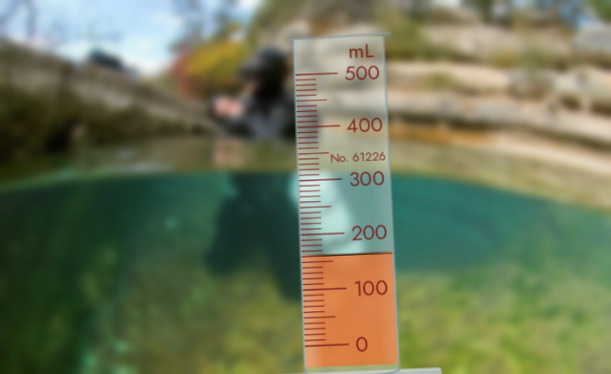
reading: 160; mL
